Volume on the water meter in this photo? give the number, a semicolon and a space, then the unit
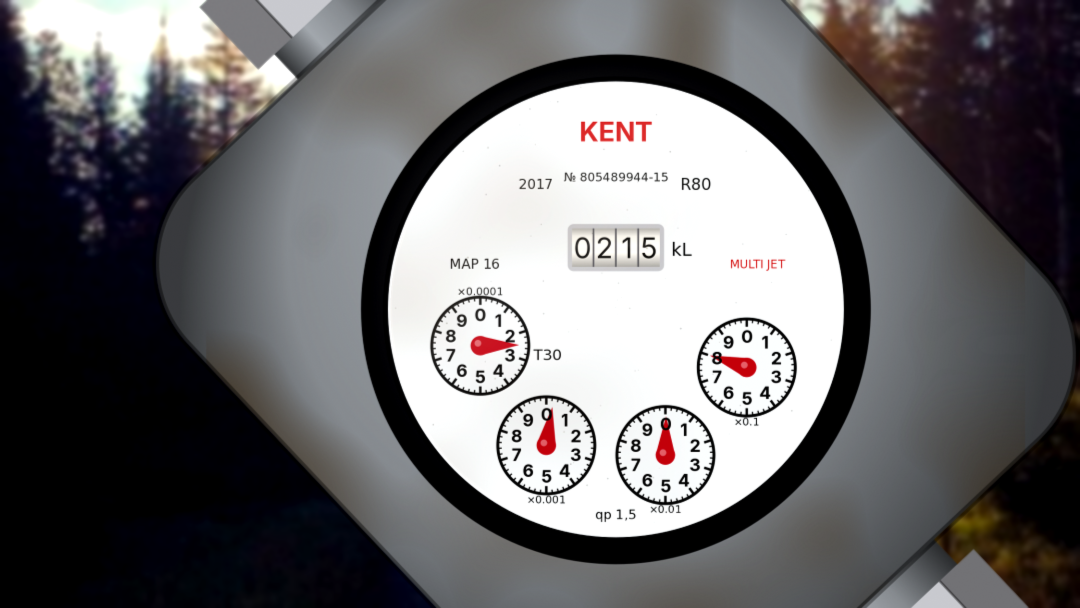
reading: 215.8002; kL
